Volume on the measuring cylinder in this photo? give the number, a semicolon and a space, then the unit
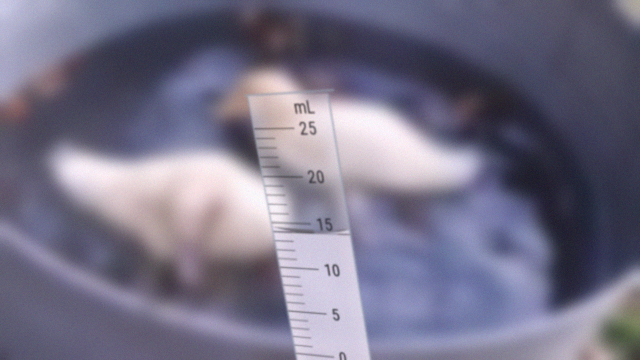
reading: 14; mL
